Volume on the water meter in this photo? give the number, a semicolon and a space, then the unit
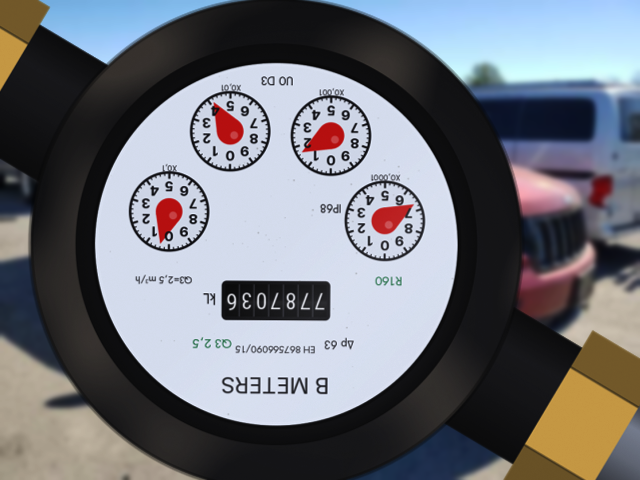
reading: 7787036.0416; kL
